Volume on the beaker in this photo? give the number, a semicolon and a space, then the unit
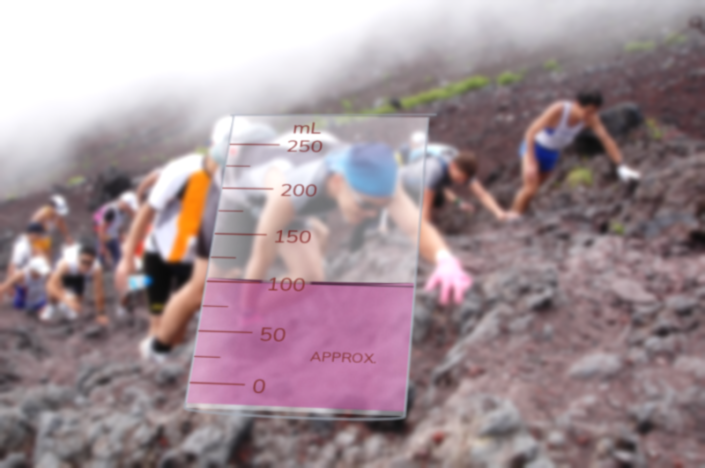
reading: 100; mL
